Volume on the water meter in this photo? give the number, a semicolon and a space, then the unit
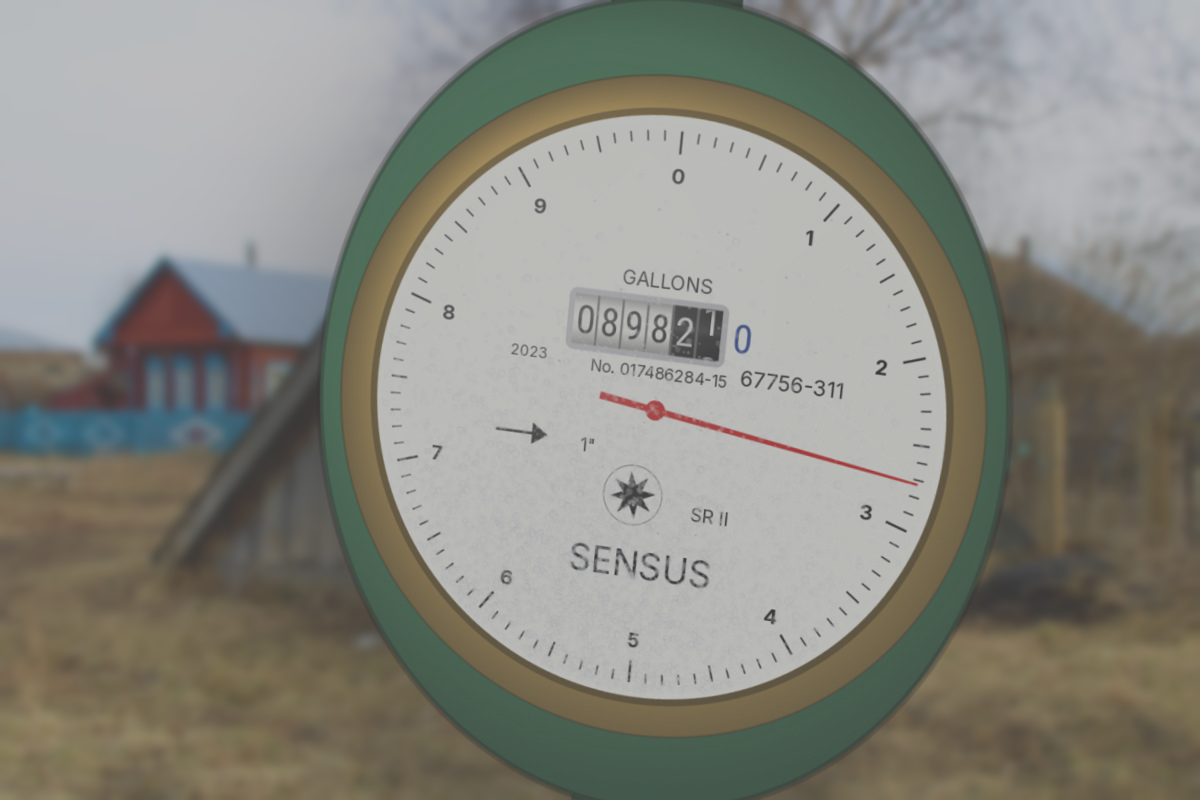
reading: 898212.7; gal
